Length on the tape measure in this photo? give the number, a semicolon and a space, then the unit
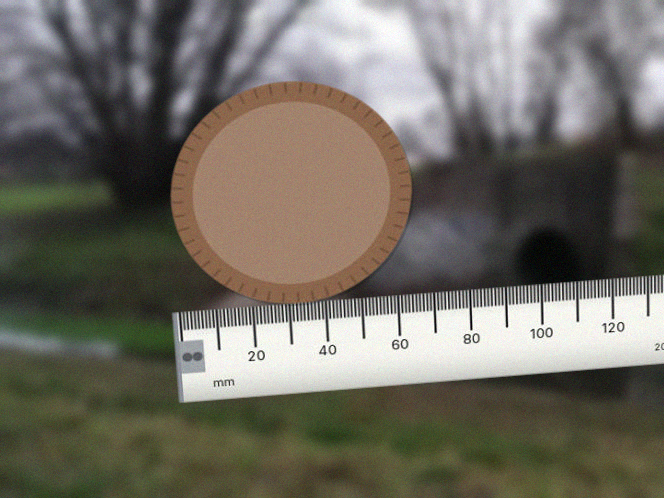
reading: 65; mm
